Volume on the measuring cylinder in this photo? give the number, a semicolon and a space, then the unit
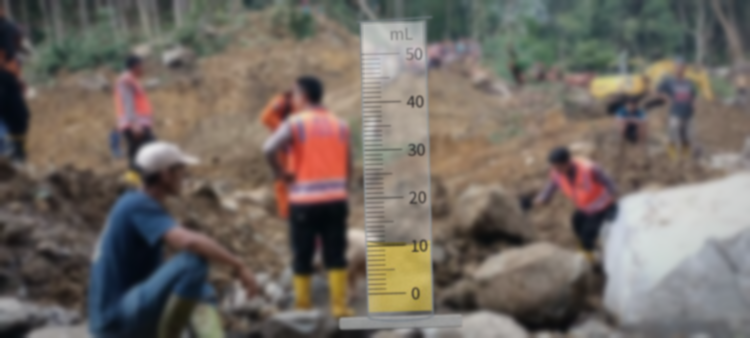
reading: 10; mL
